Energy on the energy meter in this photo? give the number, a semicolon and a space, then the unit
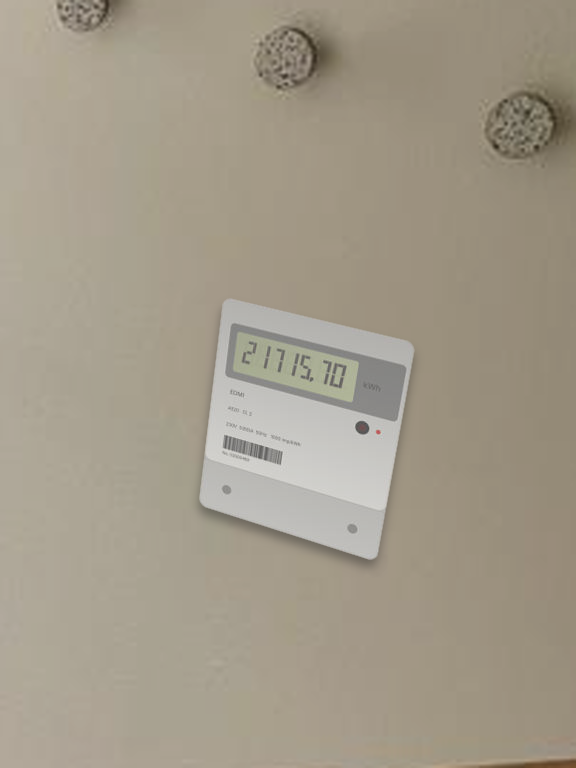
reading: 21715.70; kWh
